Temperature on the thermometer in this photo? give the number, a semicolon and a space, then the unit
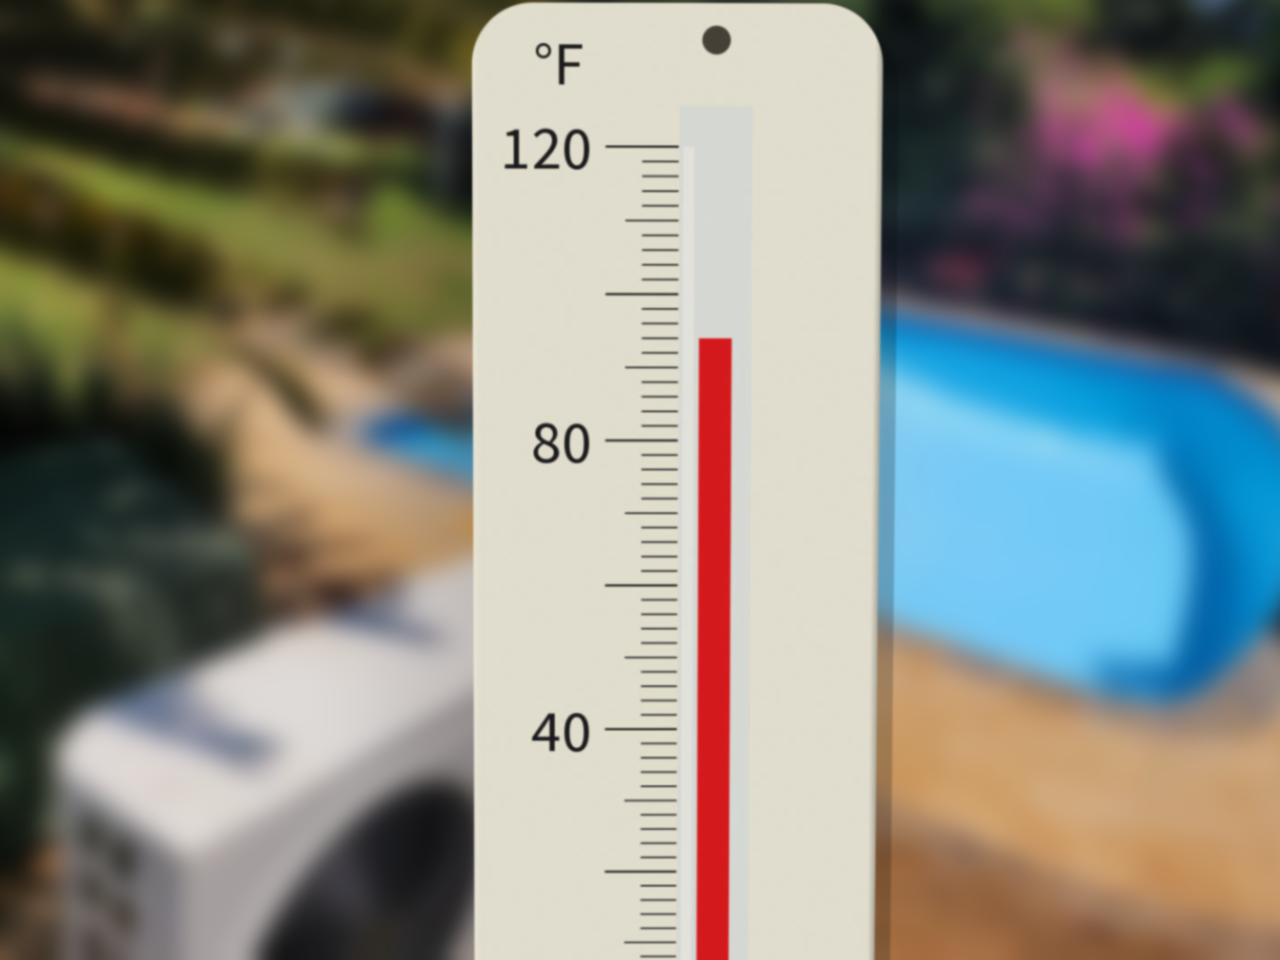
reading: 94; °F
